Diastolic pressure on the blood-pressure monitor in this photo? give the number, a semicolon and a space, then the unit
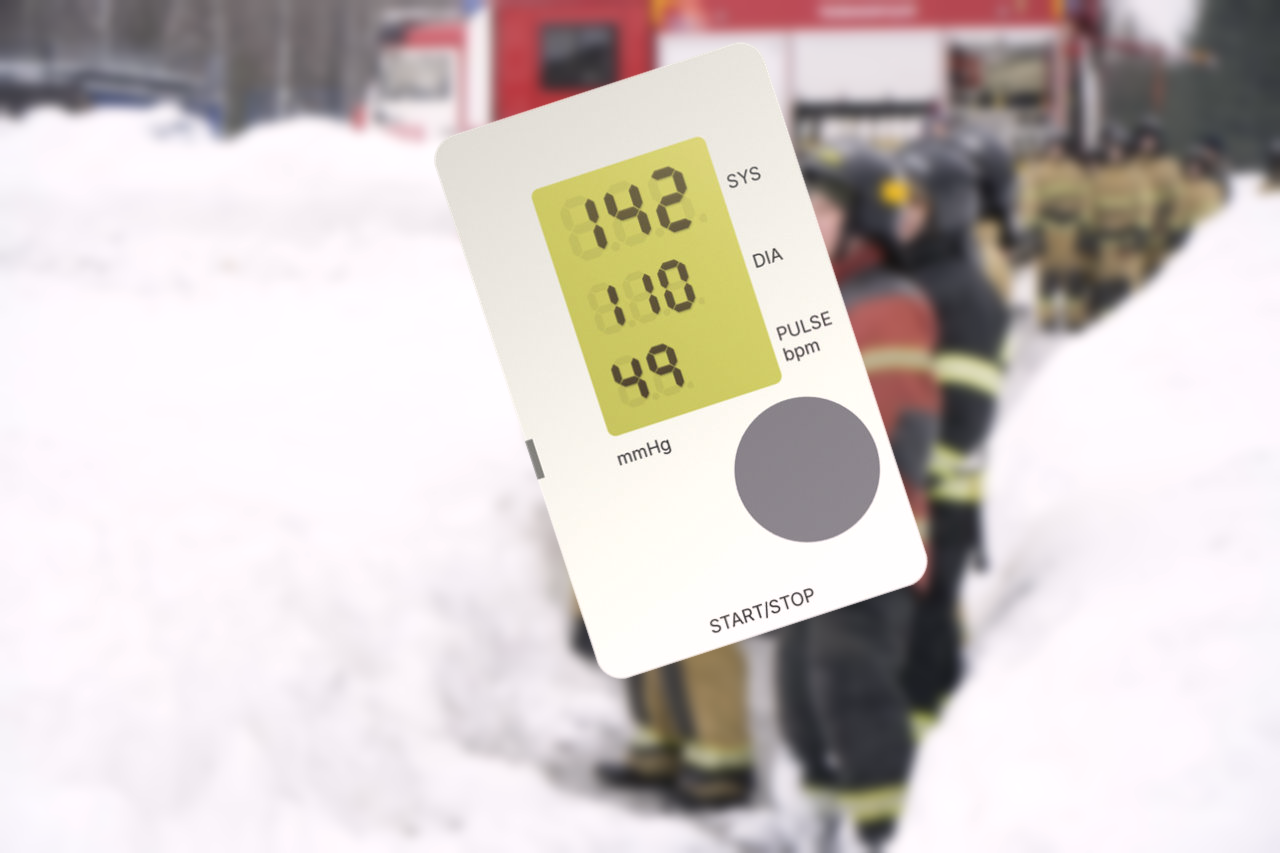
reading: 110; mmHg
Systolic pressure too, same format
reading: 142; mmHg
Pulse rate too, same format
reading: 49; bpm
